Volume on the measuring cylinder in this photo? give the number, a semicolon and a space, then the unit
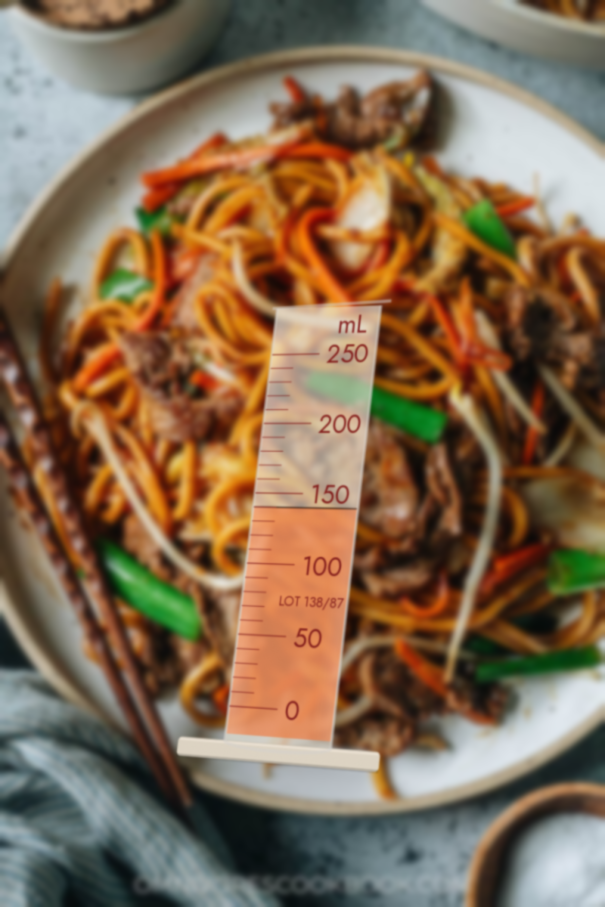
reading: 140; mL
